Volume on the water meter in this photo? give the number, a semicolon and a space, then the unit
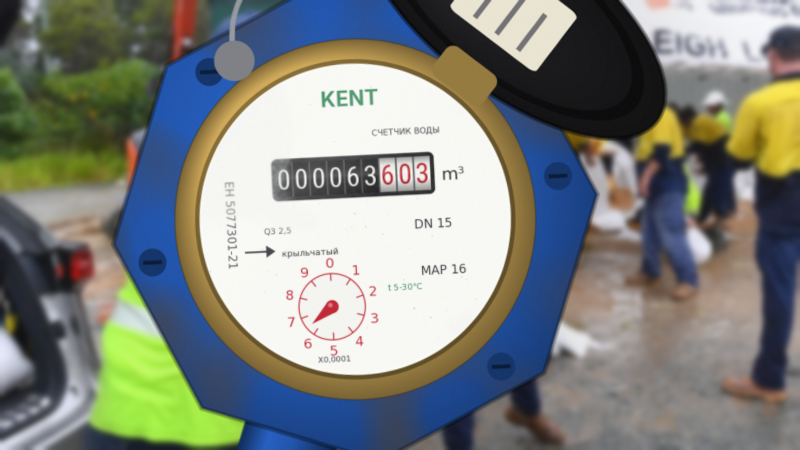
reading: 63.6036; m³
